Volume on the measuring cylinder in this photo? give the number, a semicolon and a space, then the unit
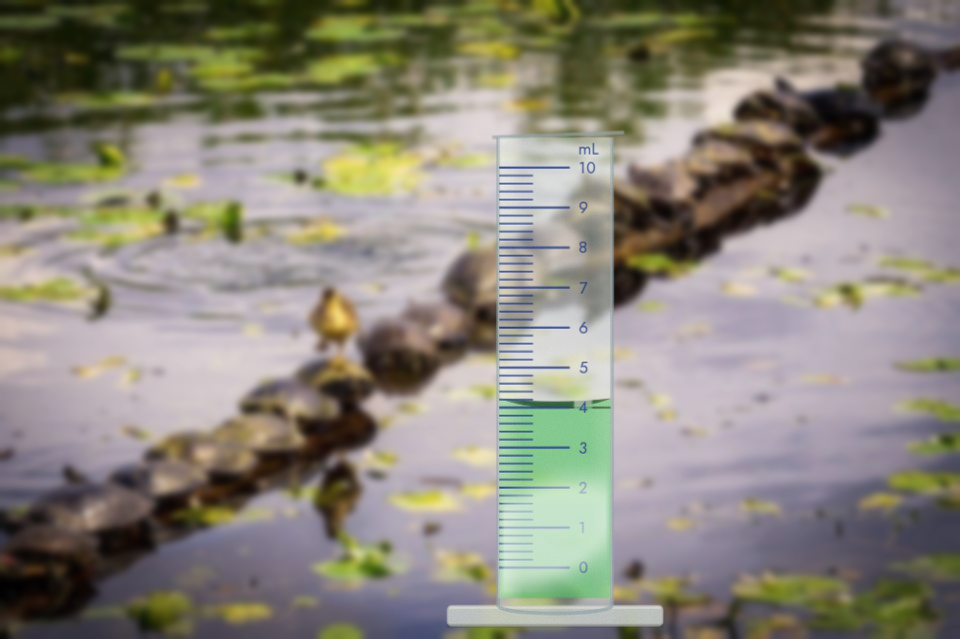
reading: 4; mL
